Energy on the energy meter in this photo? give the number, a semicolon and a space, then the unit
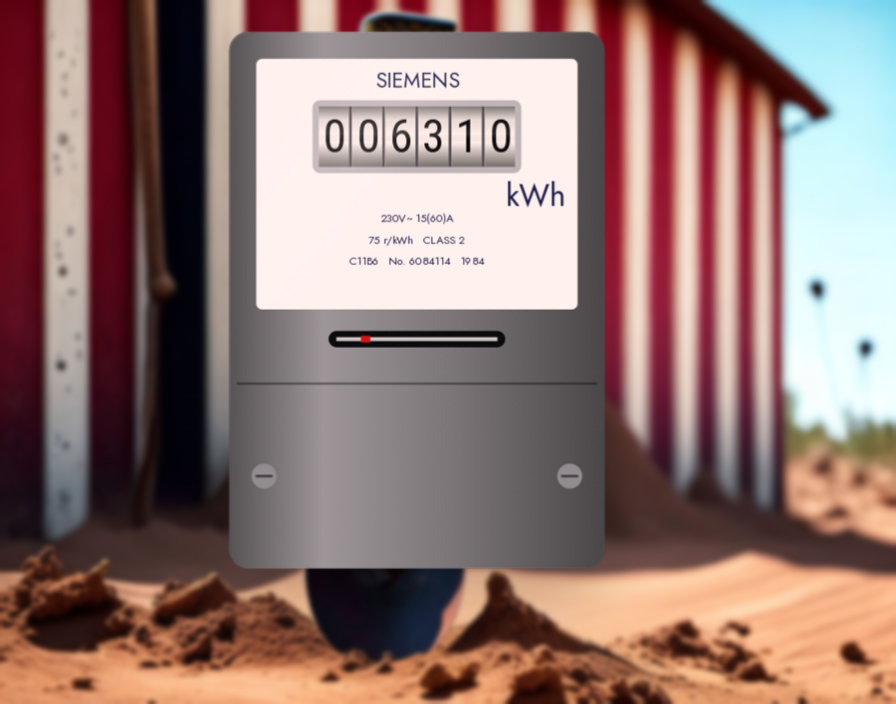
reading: 6310; kWh
